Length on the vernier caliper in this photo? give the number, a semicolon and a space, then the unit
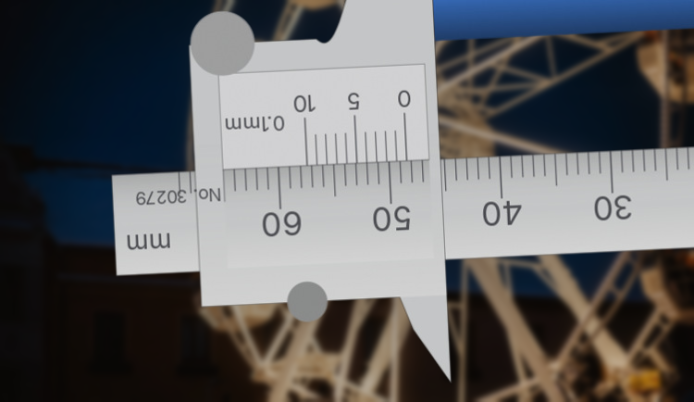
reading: 48.4; mm
